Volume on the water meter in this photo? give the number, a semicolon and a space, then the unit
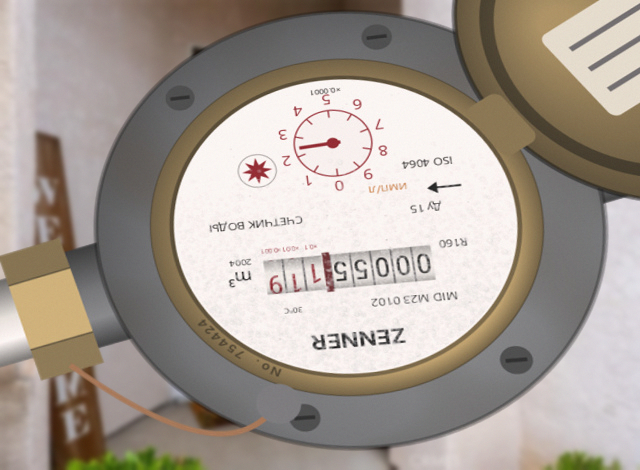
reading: 55.1192; m³
